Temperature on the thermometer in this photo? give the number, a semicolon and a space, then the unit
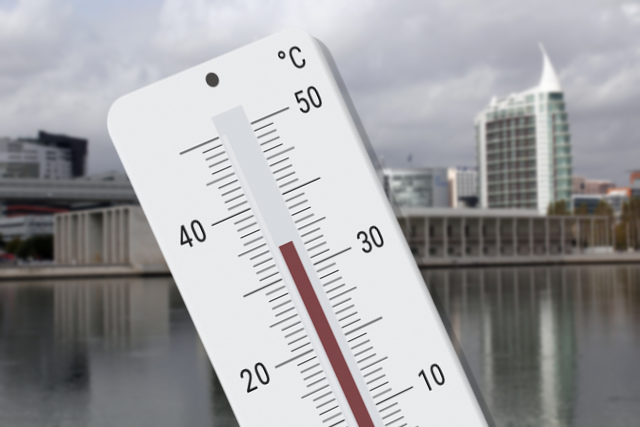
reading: 34; °C
